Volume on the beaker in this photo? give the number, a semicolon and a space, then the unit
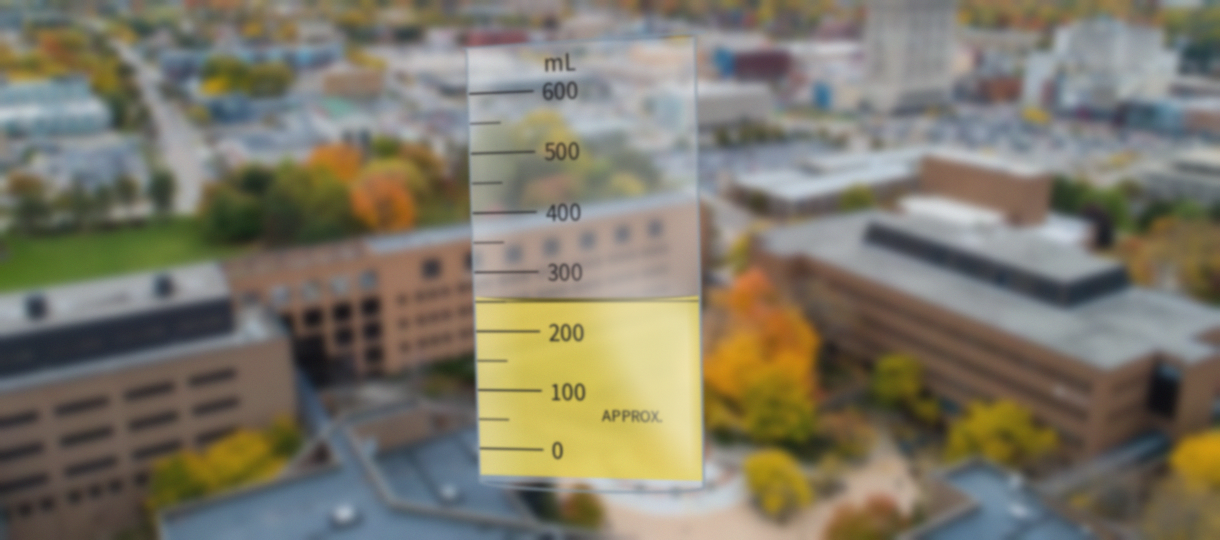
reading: 250; mL
